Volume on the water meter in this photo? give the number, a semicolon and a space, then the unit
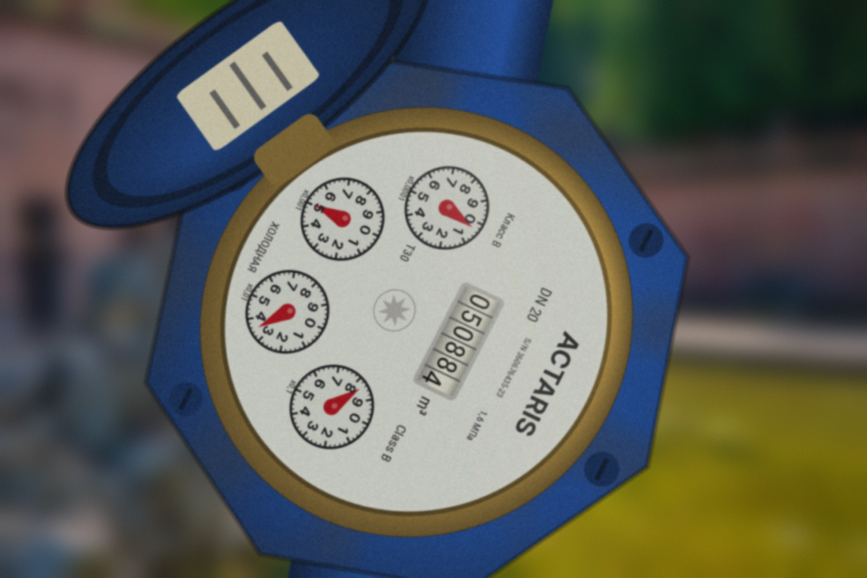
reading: 50883.8350; m³
